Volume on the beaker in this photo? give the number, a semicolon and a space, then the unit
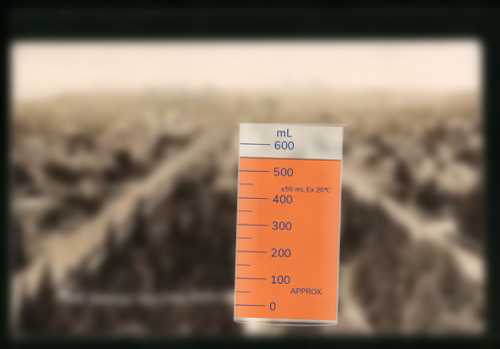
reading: 550; mL
